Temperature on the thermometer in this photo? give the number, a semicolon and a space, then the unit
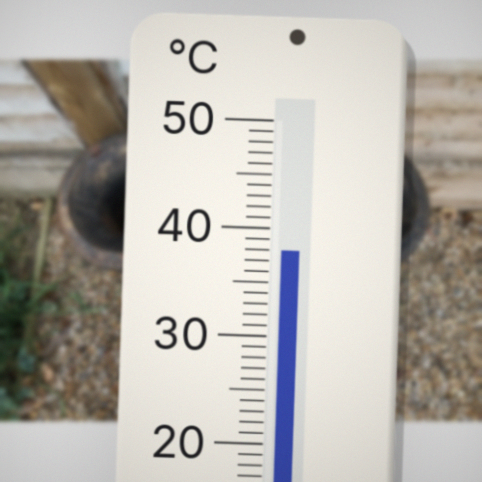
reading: 38; °C
